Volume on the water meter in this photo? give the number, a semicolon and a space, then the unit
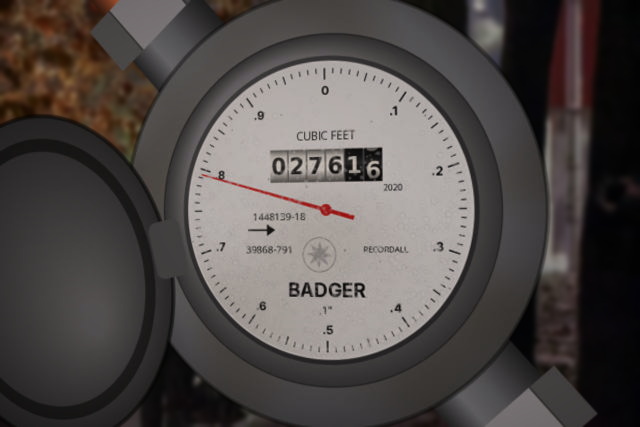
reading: 27615.79; ft³
